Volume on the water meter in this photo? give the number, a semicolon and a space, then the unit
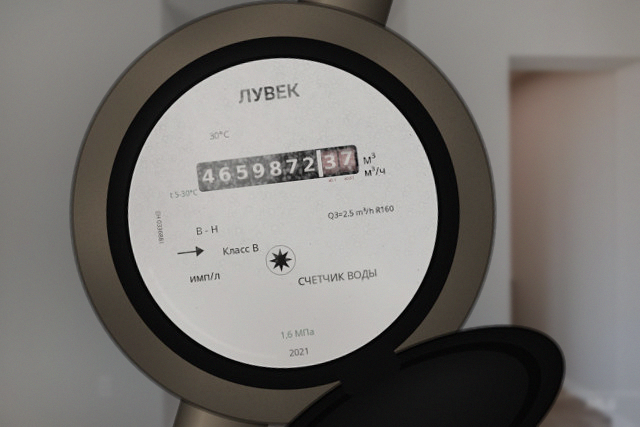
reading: 4659872.37; m³
